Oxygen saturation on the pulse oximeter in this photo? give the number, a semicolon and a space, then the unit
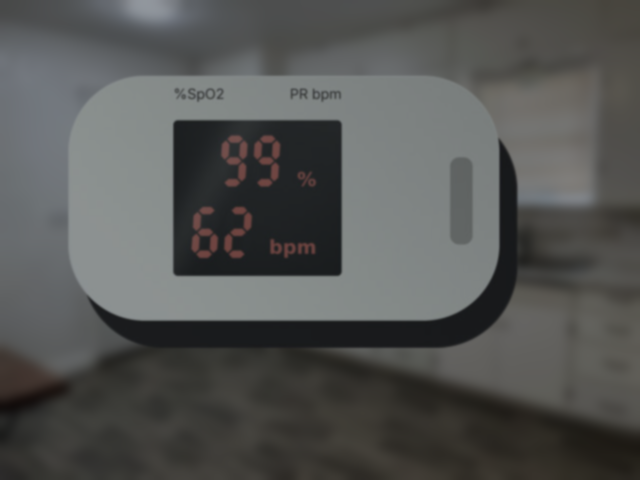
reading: 99; %
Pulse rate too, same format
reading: 62; bpm
